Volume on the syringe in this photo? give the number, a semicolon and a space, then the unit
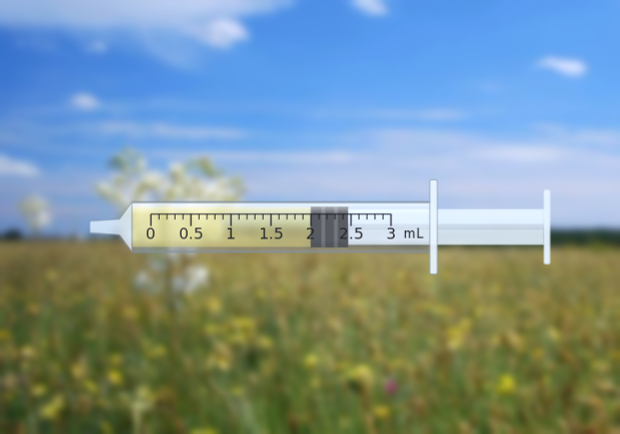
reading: 2; mL
